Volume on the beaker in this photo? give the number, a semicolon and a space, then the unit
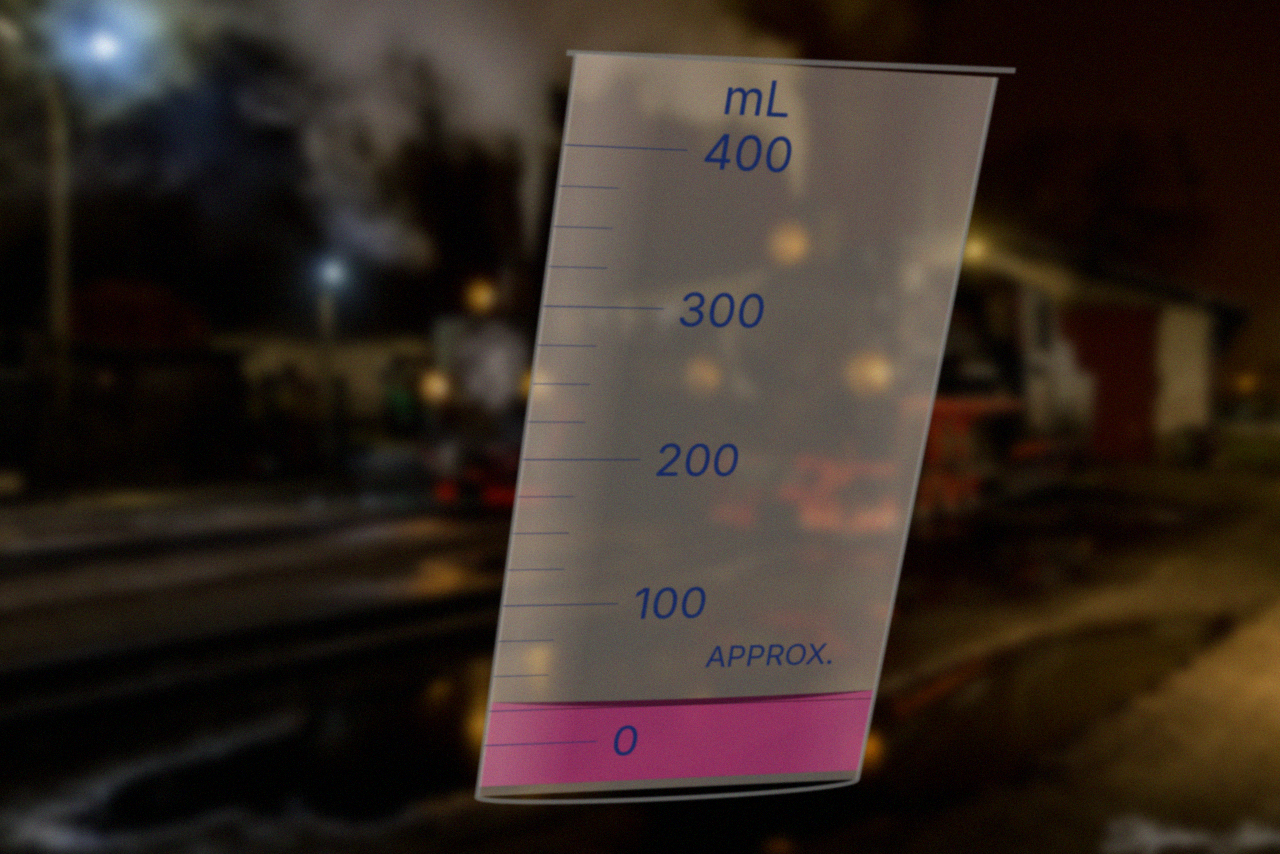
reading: 25; mL
